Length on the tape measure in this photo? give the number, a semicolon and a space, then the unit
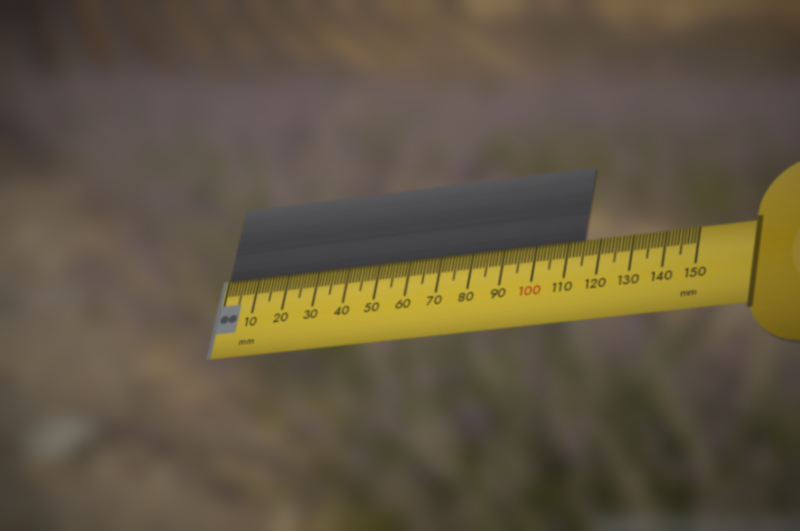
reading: 115; mm
